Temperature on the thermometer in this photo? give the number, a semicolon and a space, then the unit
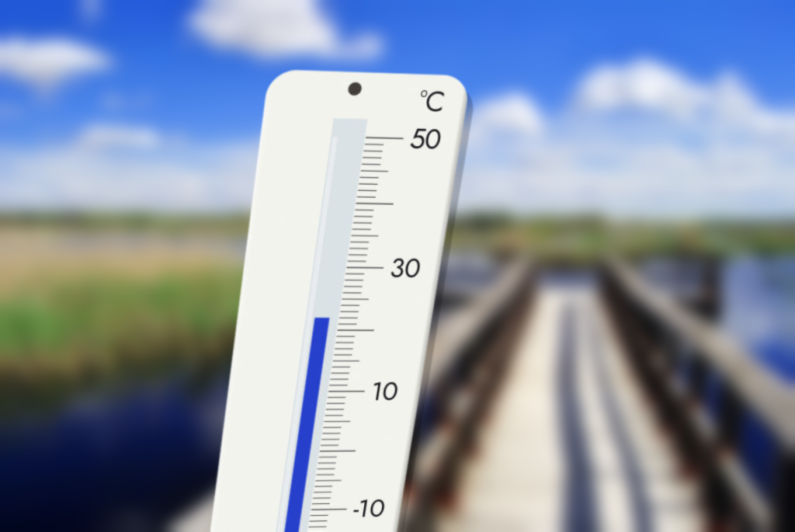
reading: 22; °C
